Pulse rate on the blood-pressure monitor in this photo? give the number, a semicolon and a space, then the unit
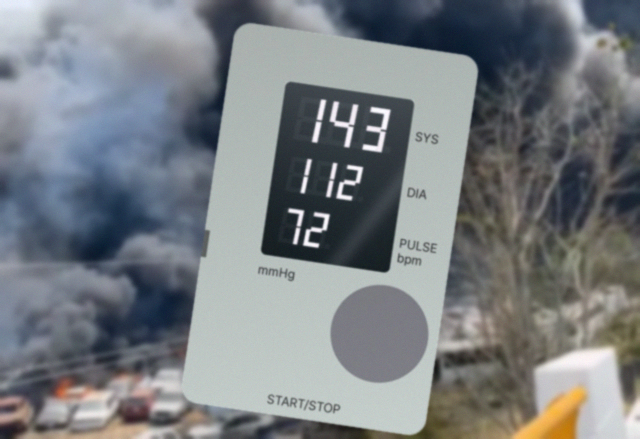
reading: 72; bpm
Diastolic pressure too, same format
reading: 112; mmHg
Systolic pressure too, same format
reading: 143; mmHg
